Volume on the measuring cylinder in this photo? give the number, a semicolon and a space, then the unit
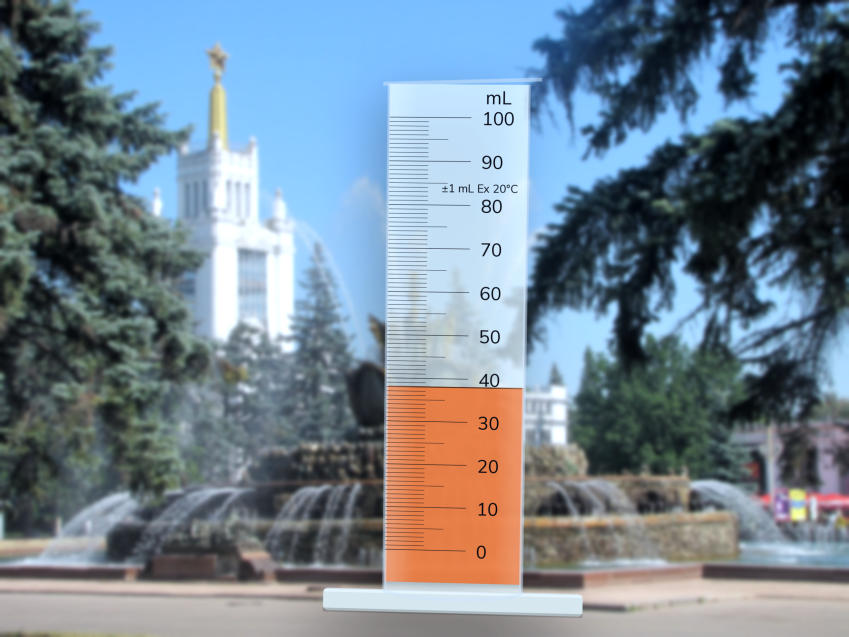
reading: 38; mL
